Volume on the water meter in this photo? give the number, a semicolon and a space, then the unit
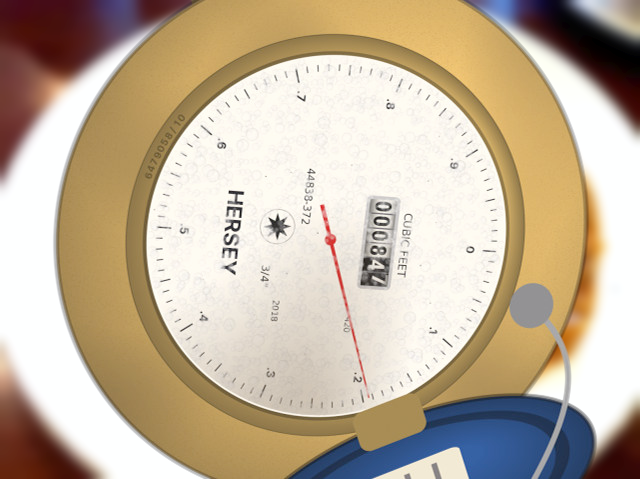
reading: 847.19; ft³
